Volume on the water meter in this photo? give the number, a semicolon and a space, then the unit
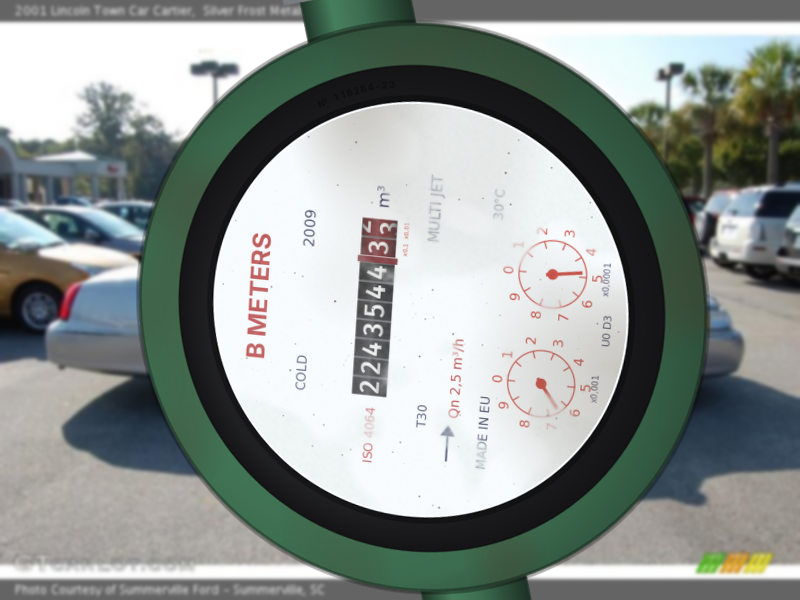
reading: 2243544.3264; m³
